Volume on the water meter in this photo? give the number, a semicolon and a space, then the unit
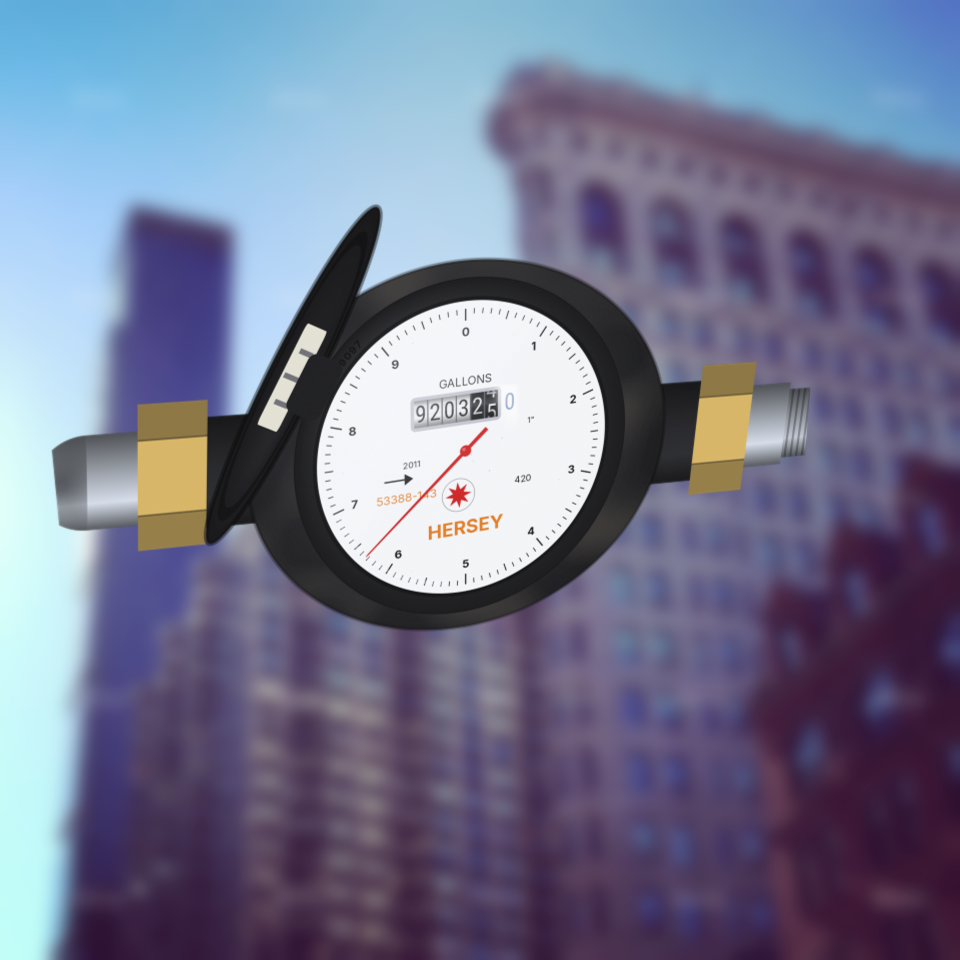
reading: 9203246.3; gal
